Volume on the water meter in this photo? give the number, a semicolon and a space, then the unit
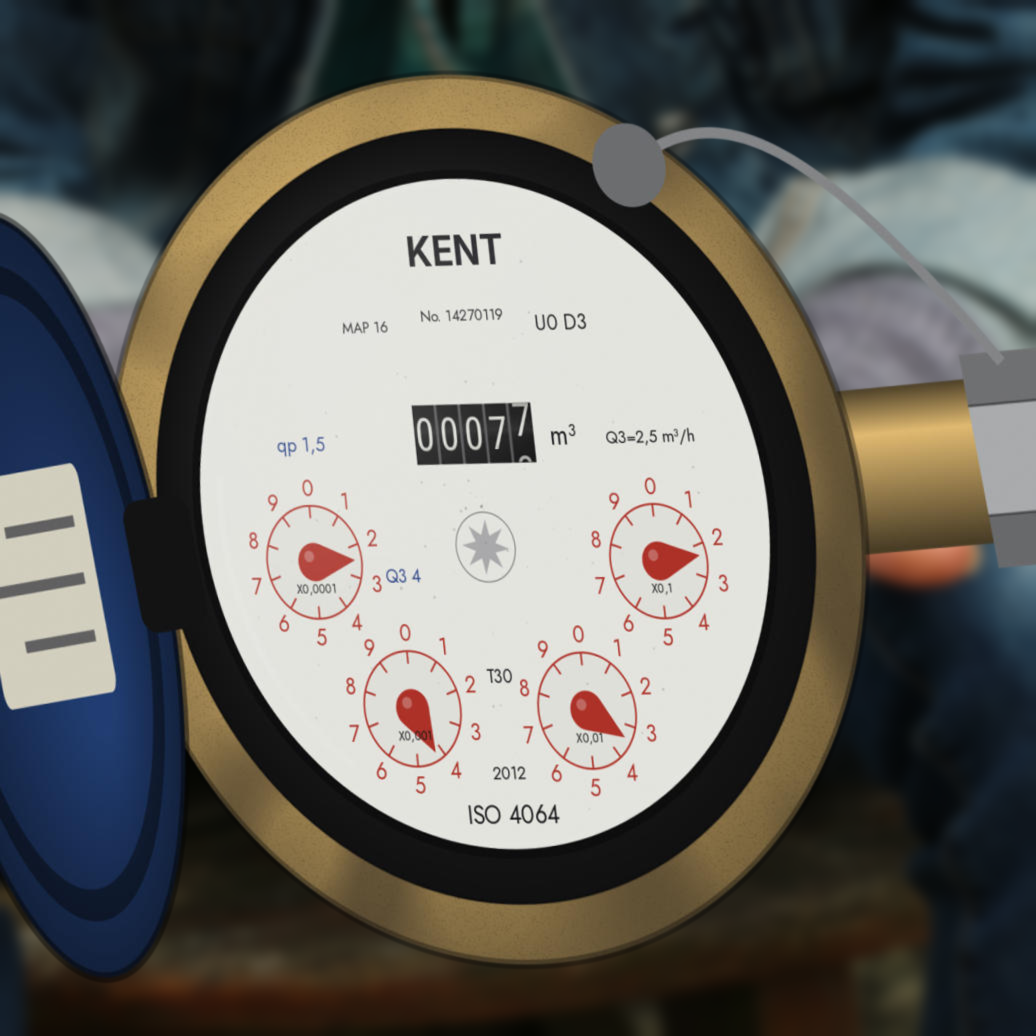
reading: 77.2342; m³
